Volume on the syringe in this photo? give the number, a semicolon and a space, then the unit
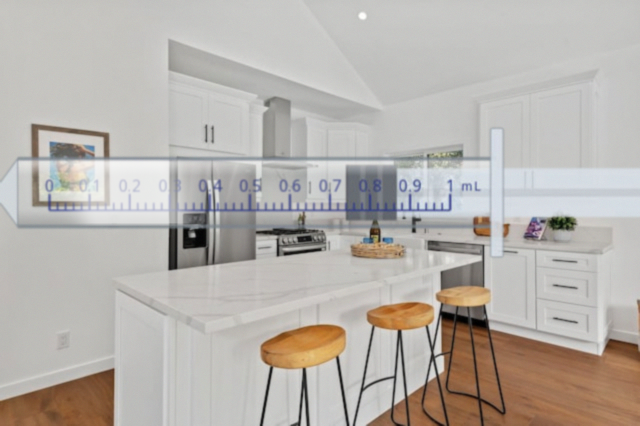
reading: 0.74; mL
